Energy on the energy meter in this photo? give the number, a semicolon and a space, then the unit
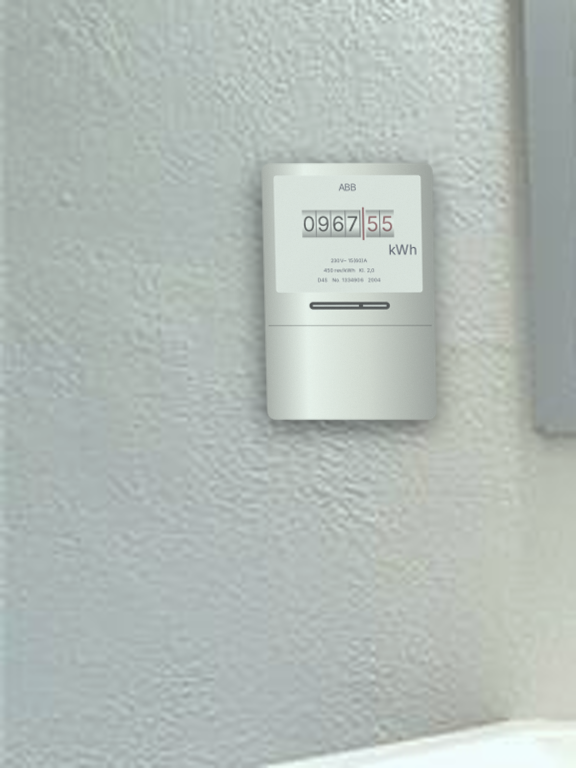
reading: 967.55; kWh
